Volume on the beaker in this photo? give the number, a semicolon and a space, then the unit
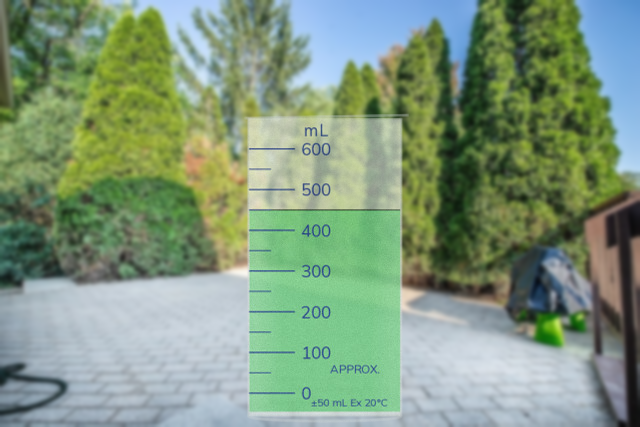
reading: 450; mL
